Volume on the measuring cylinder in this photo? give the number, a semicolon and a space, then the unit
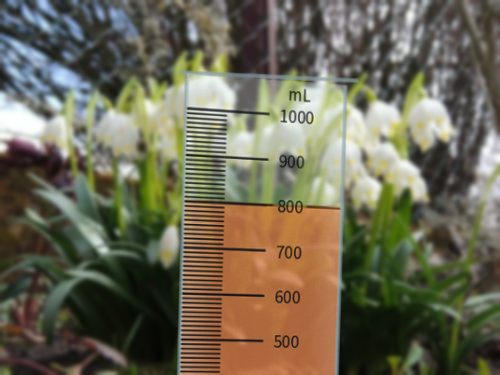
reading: 800; mL
